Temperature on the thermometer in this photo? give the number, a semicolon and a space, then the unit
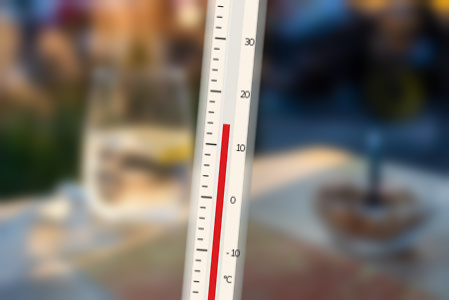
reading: 14; °C
